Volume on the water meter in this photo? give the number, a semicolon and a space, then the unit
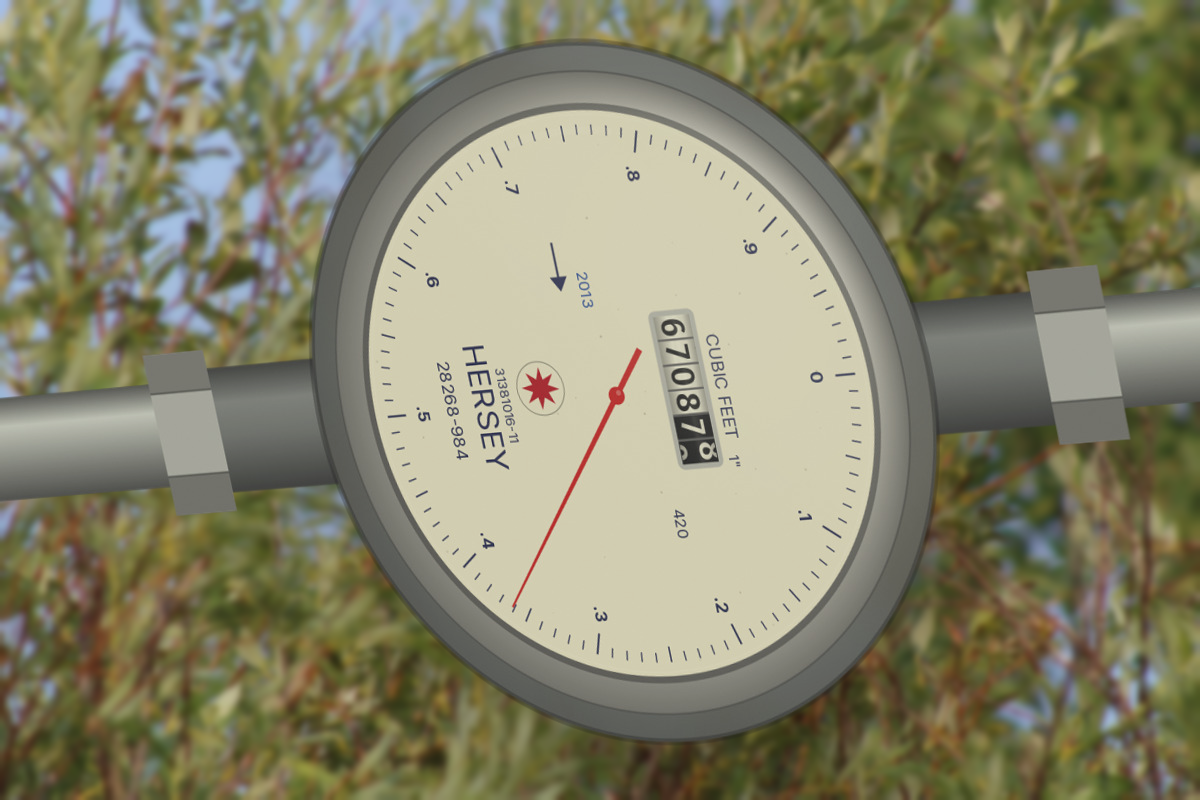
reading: 670878.36; ft³
